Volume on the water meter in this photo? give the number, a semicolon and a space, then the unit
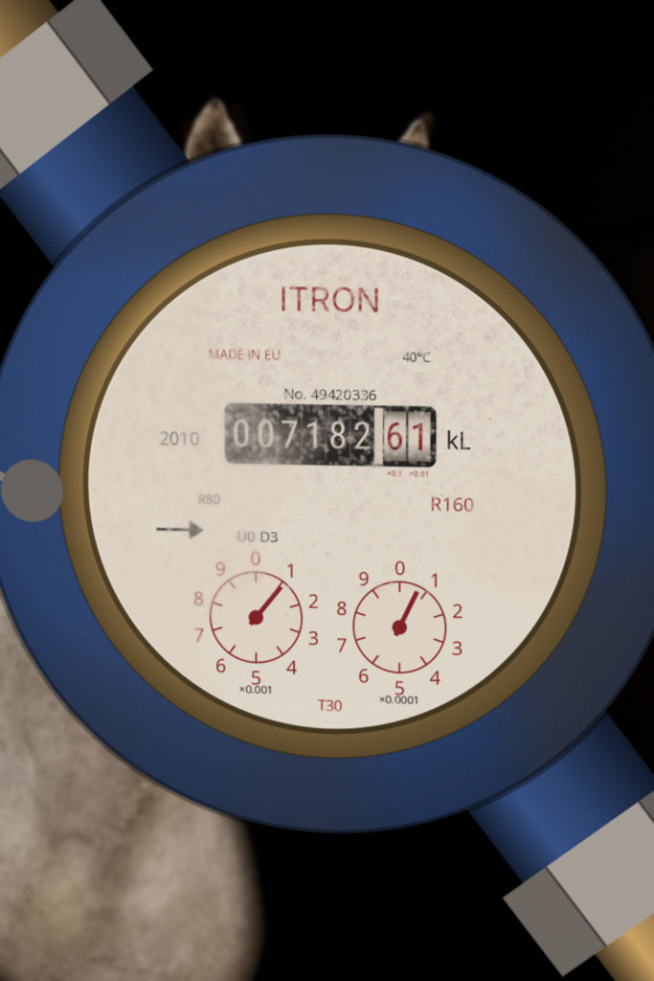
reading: 7182.6110; kL
